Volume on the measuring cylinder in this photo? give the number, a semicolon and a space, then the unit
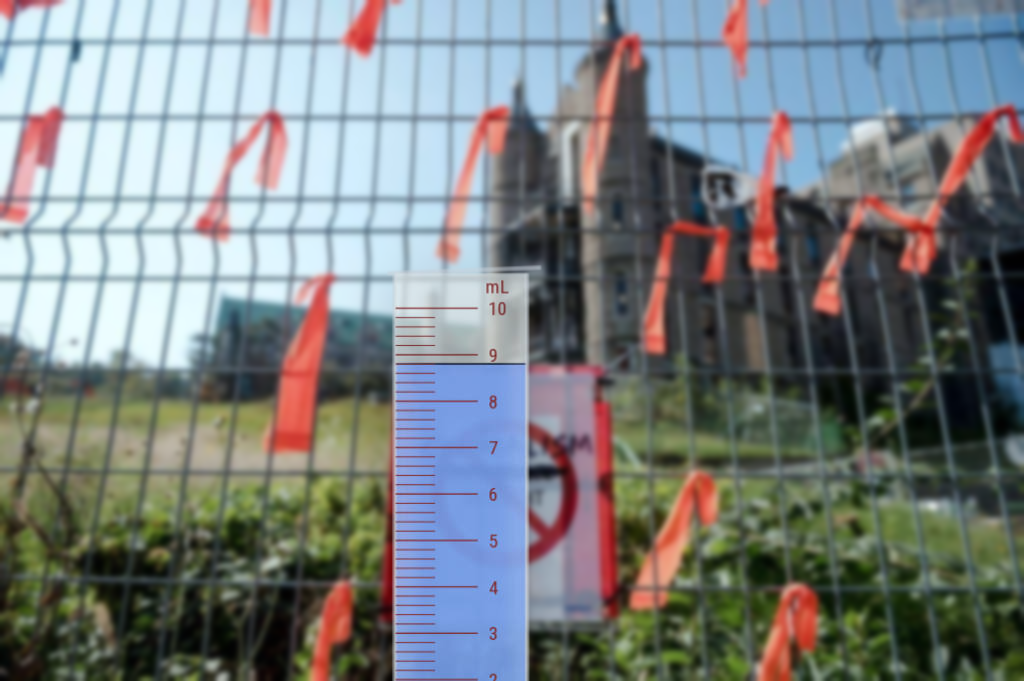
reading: 8.8; mL
